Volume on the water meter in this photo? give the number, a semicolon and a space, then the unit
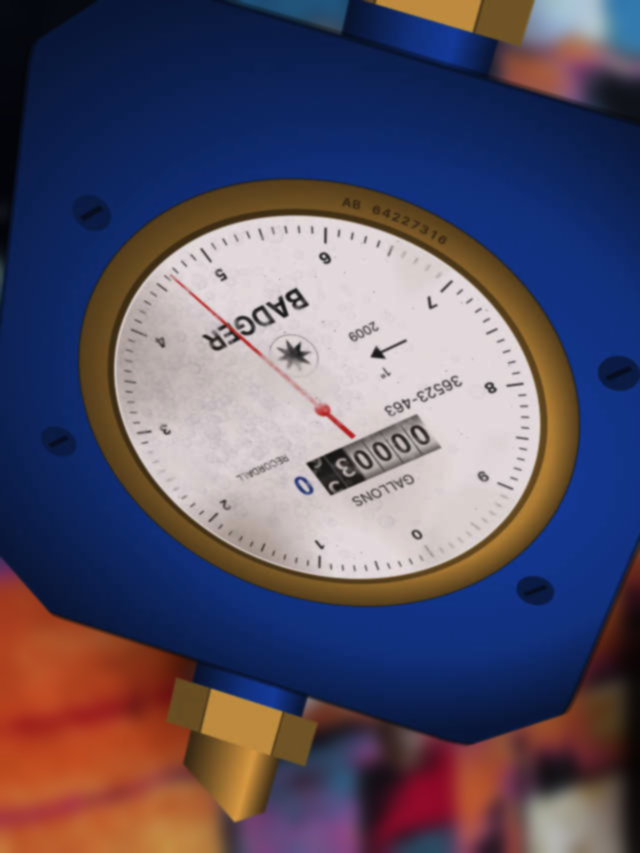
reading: 354.6; gal
